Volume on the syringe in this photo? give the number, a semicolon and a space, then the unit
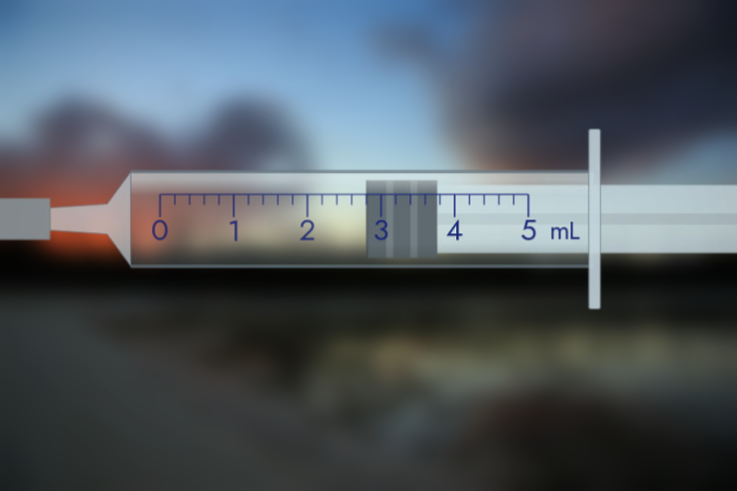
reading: 2.8; mL
